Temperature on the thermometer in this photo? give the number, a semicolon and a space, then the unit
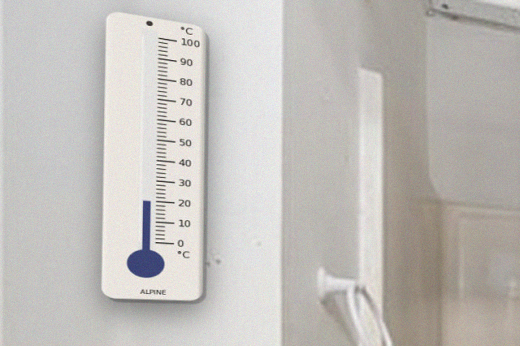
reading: 20; °C
